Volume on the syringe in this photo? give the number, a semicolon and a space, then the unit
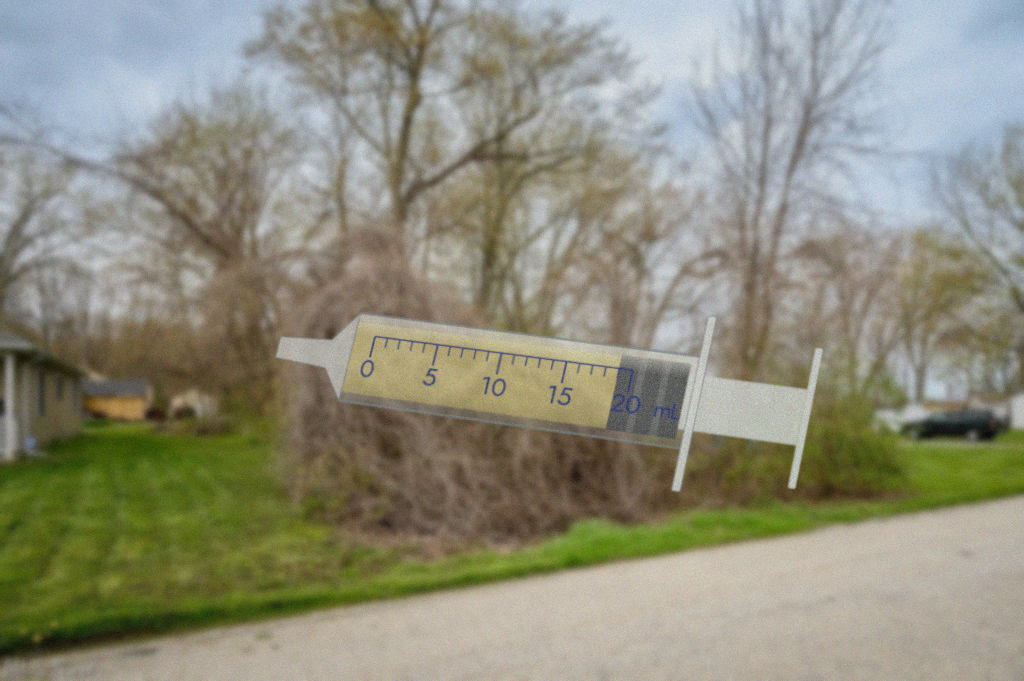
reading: 19; mL
